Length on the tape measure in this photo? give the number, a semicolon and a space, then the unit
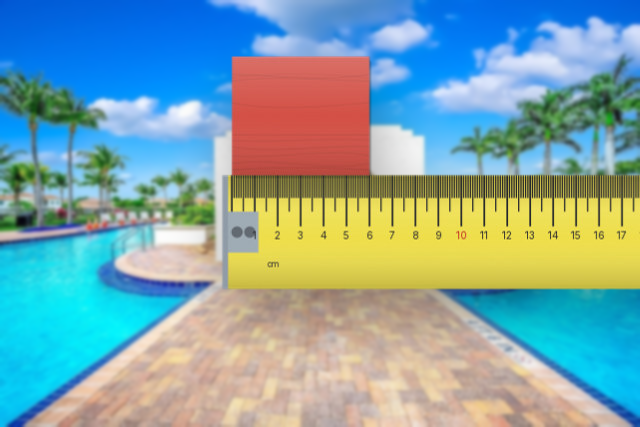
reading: 6; cm
